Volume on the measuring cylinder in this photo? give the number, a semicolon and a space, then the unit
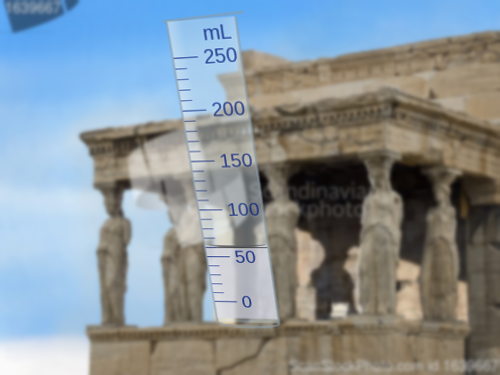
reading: 60; mL
